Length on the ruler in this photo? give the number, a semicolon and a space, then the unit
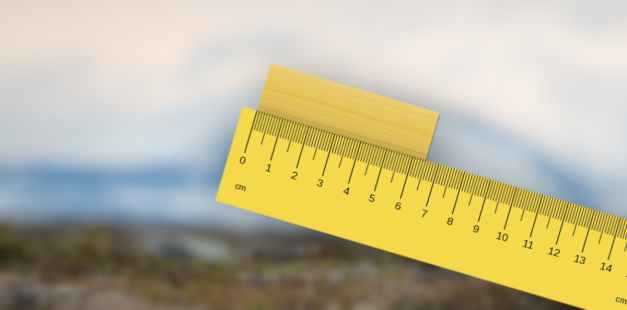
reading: 6.5; cm
